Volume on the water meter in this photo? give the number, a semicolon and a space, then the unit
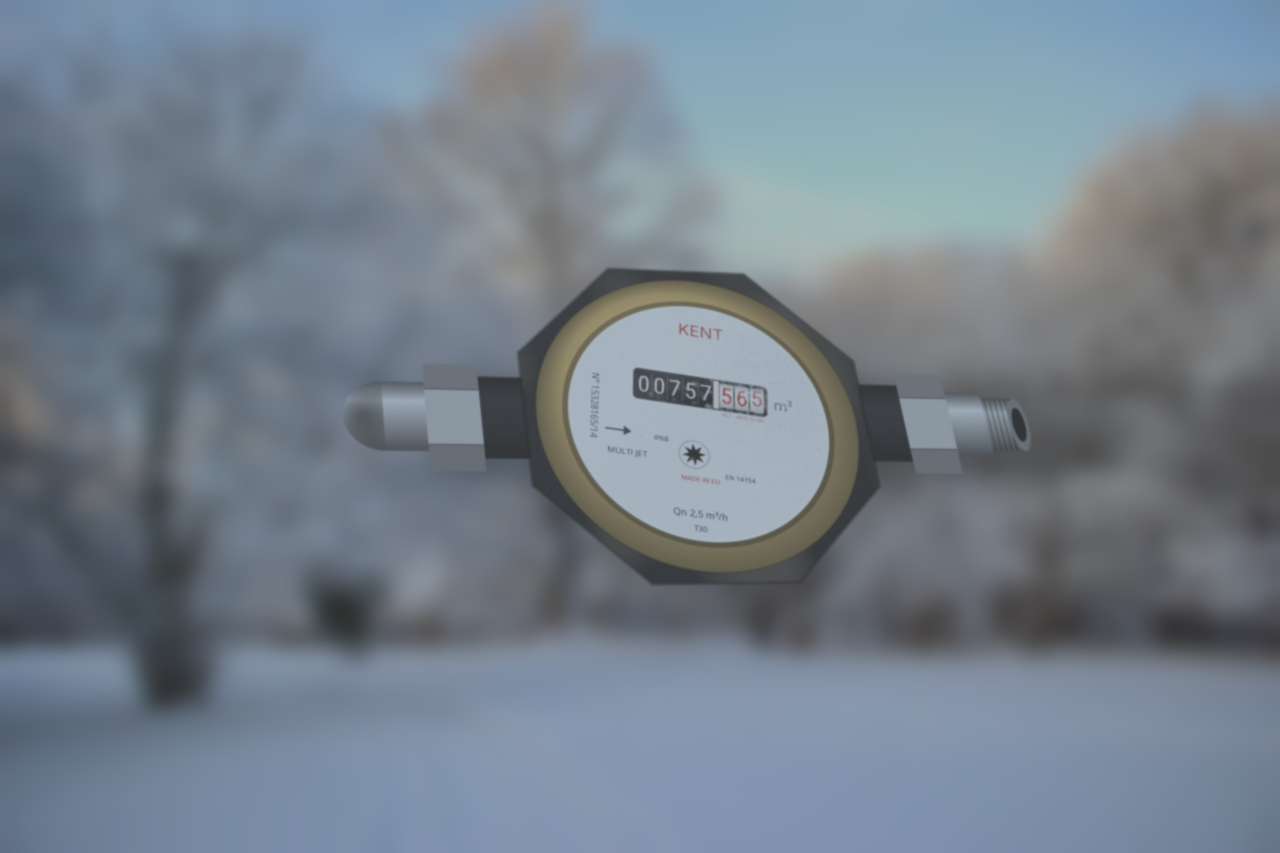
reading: 757.565; m³
